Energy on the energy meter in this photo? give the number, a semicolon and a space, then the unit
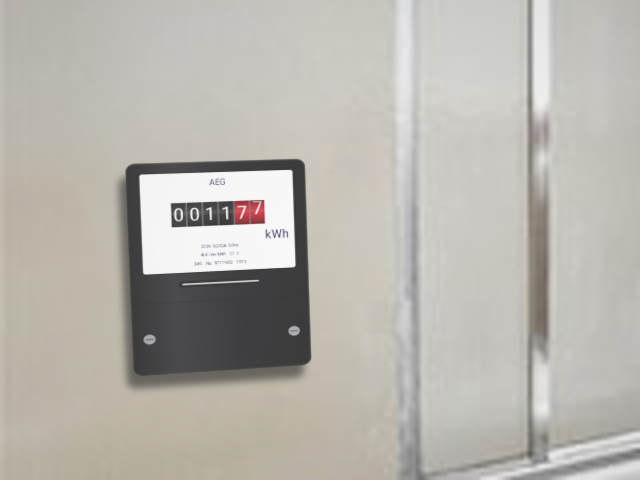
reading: 11.77; kWh
